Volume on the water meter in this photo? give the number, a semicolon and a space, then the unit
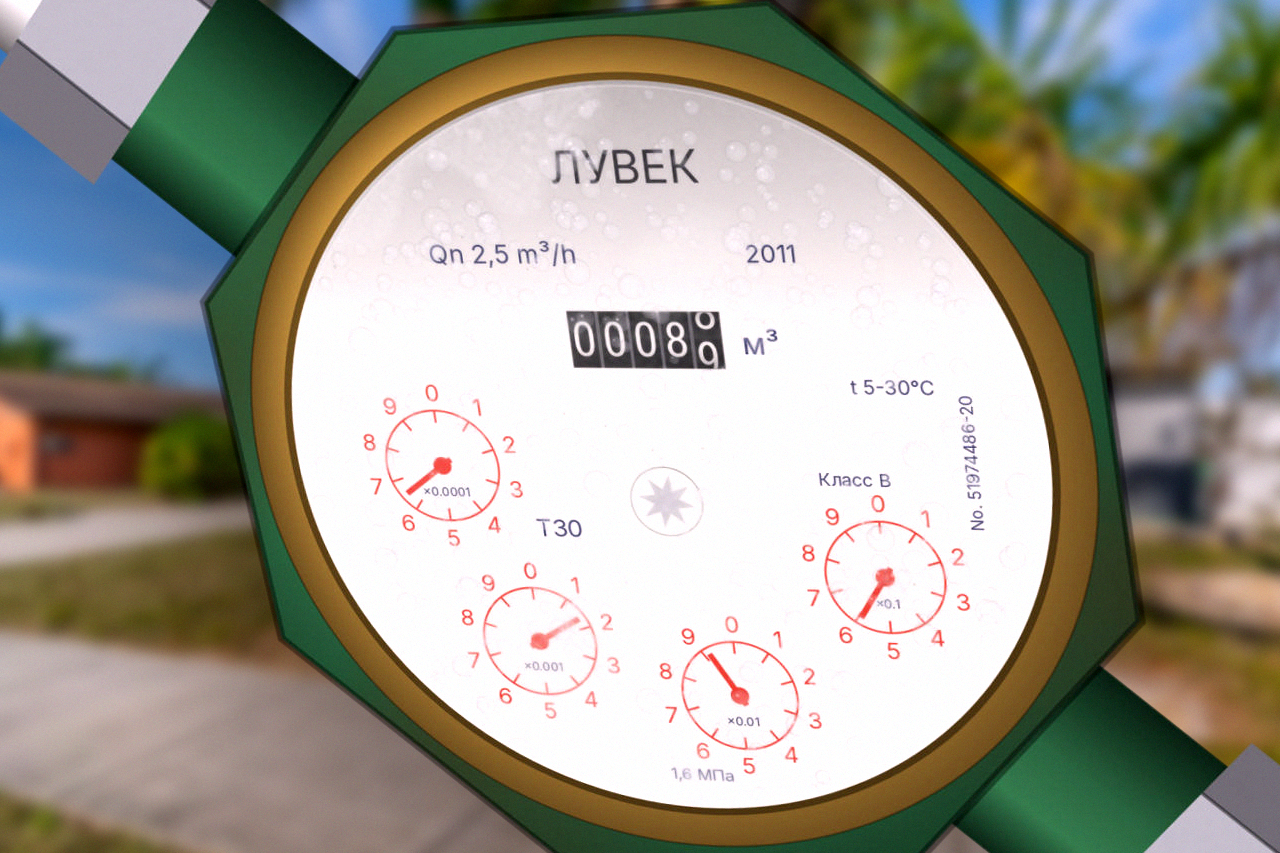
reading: 88.5916; m³
